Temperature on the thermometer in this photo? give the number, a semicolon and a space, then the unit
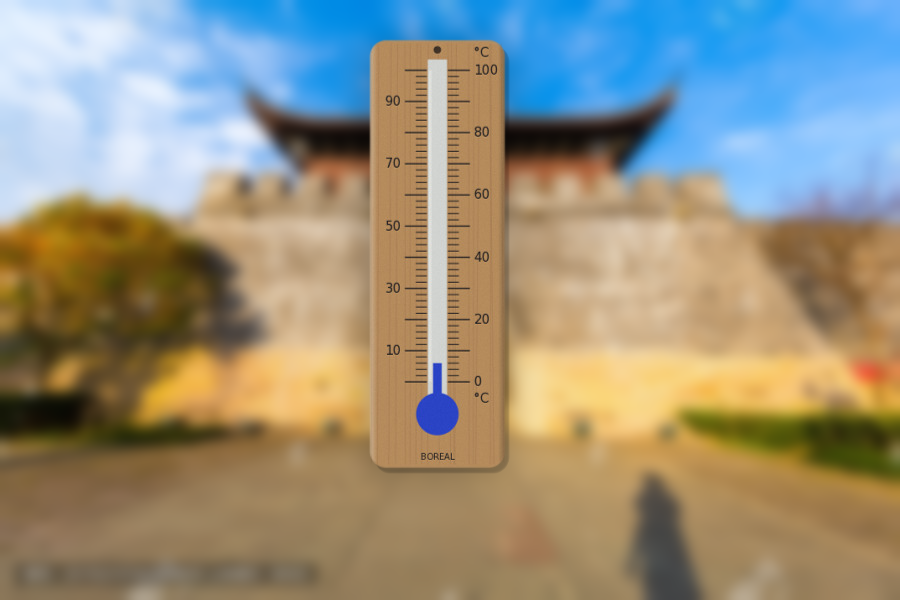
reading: 6; °C
